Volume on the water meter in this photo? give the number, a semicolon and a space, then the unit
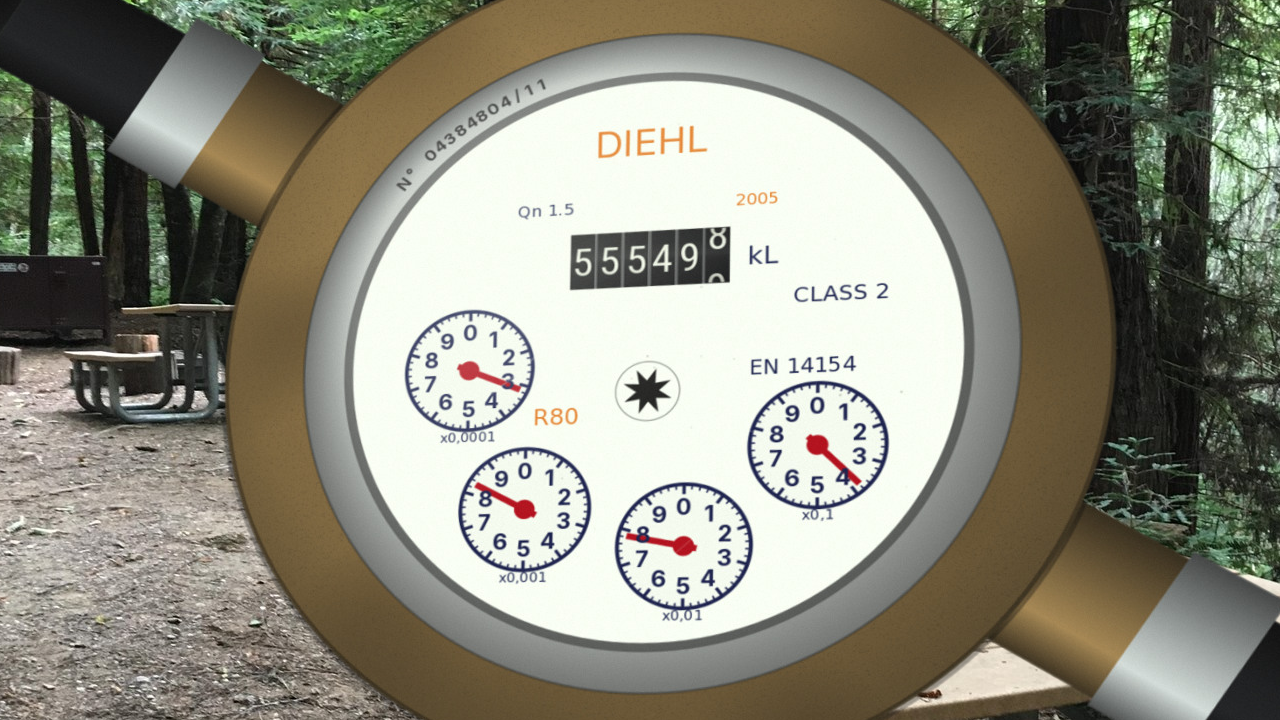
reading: 555498.3783; kL
